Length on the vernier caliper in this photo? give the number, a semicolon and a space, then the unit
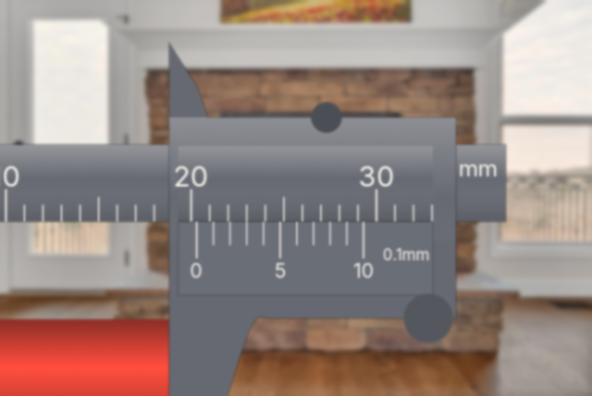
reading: 20.3; mm
